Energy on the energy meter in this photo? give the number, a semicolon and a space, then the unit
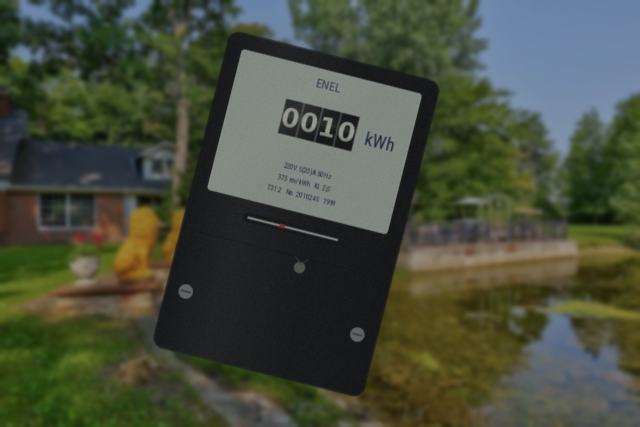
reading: 10; kWh
